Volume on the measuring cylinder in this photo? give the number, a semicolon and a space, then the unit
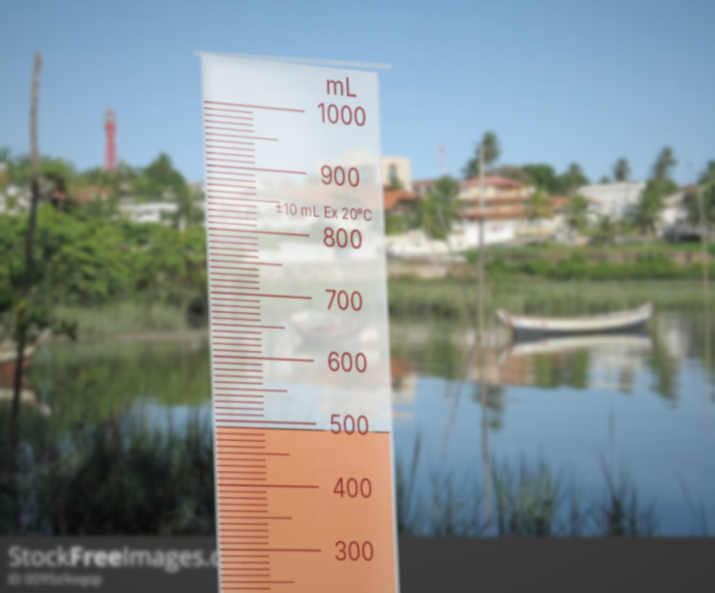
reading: 490; mL
